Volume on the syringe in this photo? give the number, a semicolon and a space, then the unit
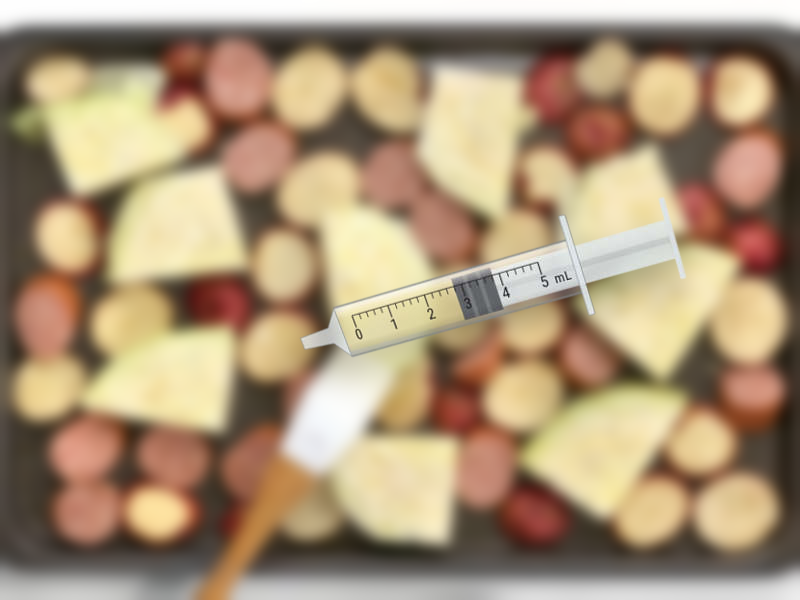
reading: 2.8; mL
